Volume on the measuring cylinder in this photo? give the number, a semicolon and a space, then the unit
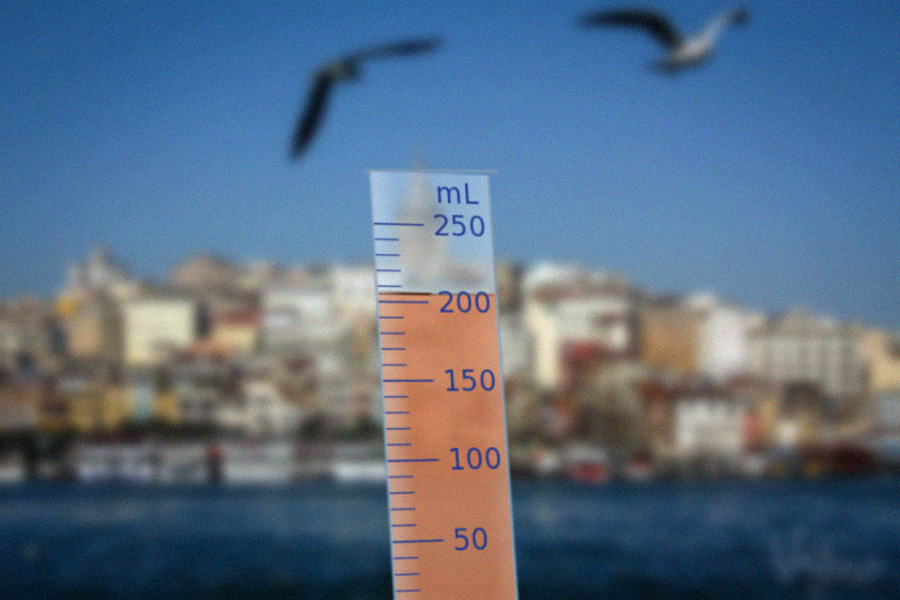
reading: 205; mL
